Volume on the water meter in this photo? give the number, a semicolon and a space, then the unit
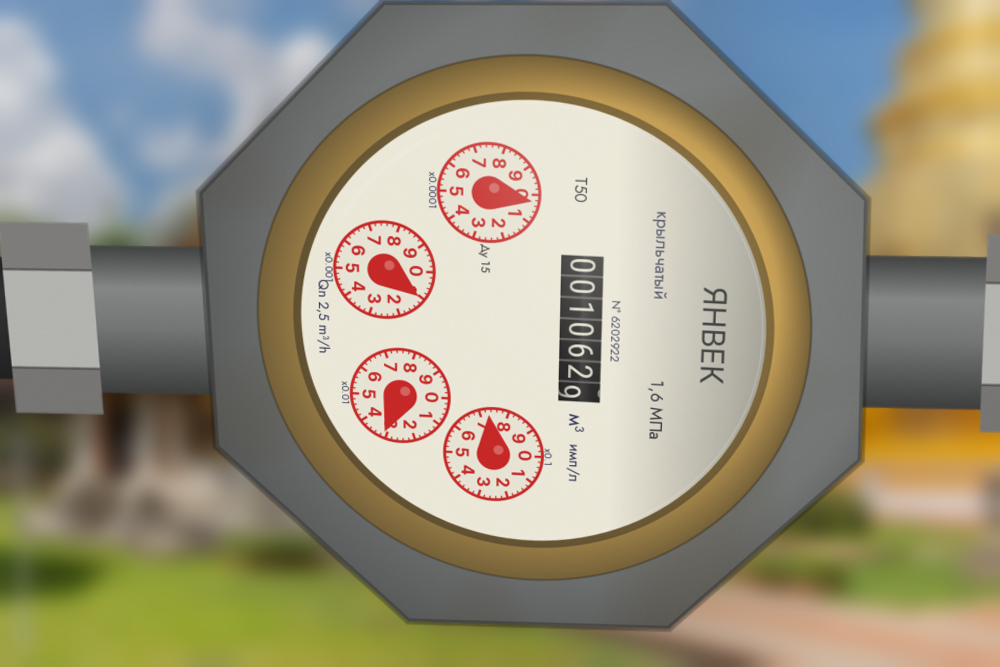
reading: 10628.7310; m³
